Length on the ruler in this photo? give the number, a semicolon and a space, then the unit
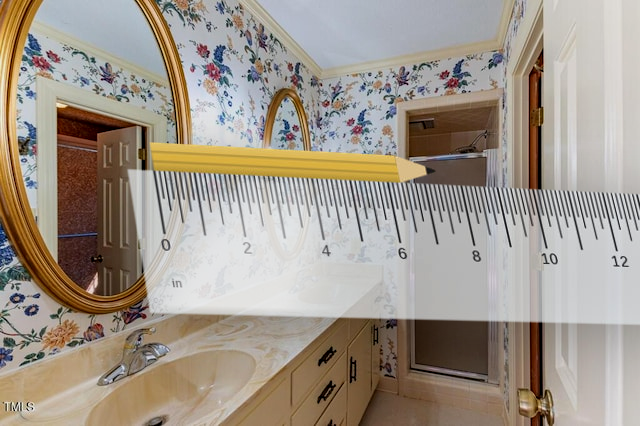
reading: 7.375; in
